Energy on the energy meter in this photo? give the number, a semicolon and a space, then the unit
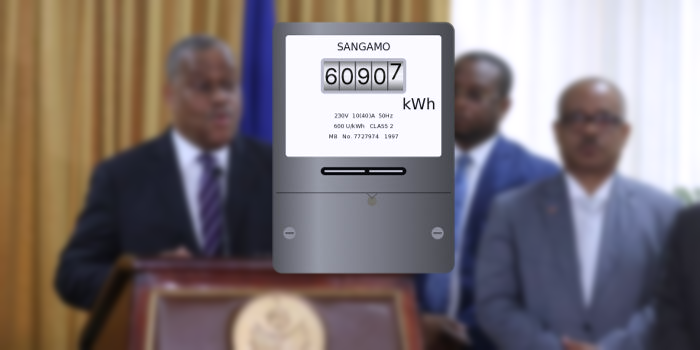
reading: 60907; kWh
